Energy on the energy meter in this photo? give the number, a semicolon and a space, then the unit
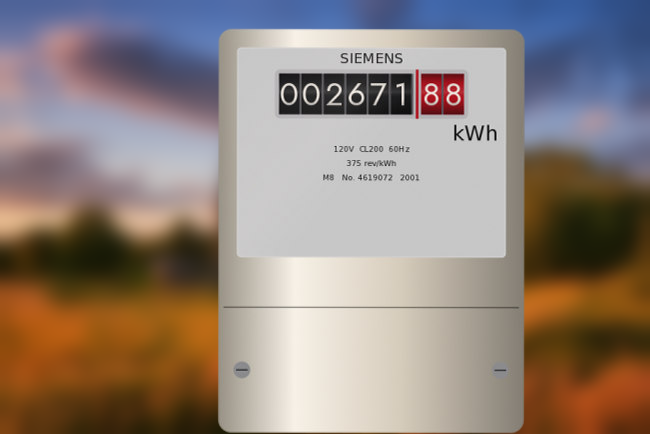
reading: 2671.88; kWh
